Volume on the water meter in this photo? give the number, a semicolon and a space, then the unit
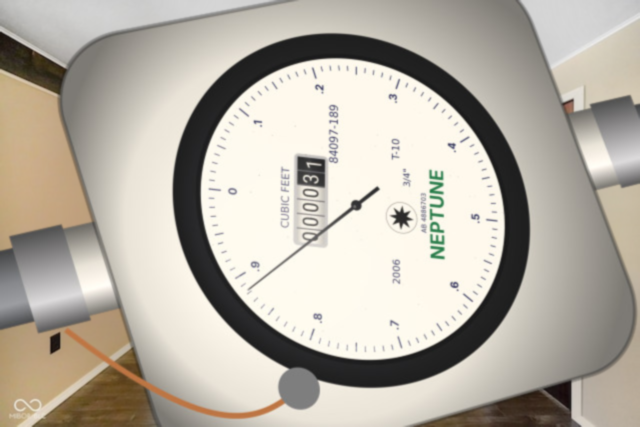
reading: 30.88; ft³
